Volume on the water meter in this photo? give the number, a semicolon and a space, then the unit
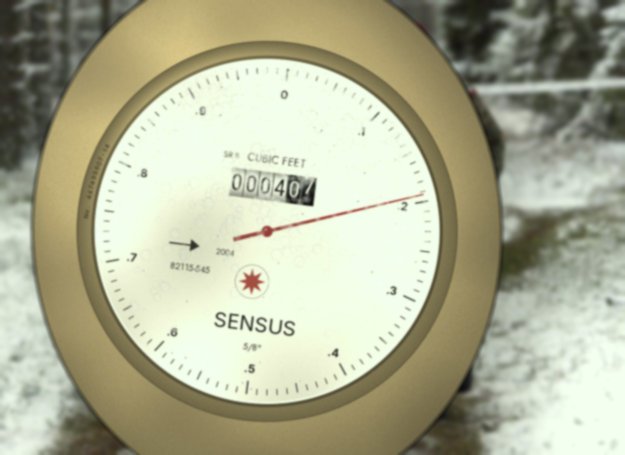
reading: 407.19; ft³
